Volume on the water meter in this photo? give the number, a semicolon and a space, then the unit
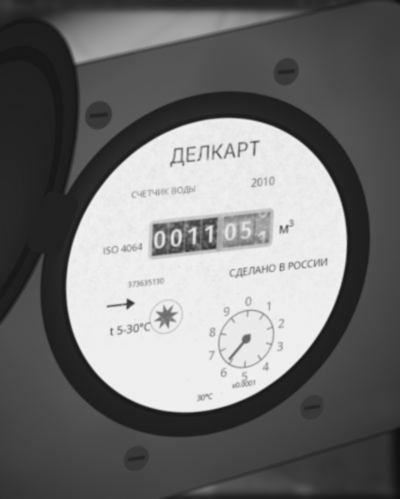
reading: 11.0506; m³
